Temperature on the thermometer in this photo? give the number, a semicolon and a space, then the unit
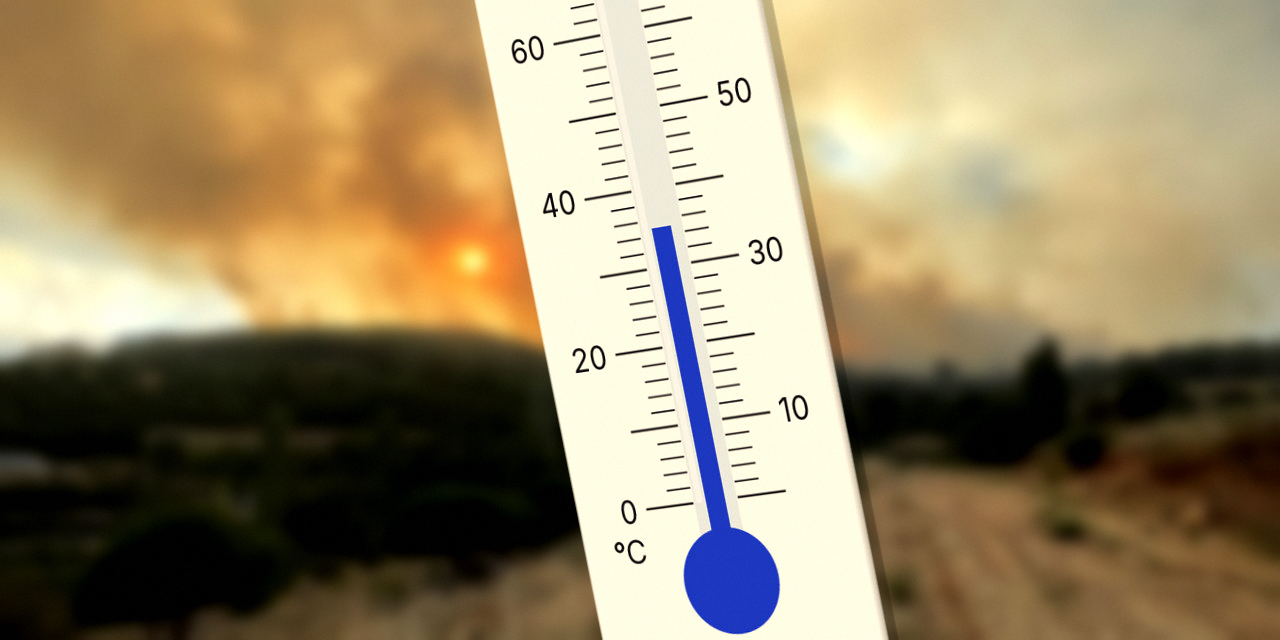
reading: 35; °C
